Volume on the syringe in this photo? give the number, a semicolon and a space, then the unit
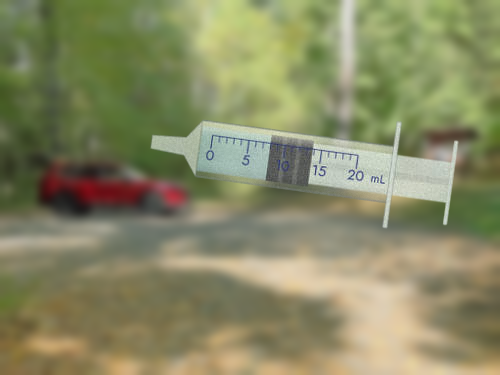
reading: 8; mL
